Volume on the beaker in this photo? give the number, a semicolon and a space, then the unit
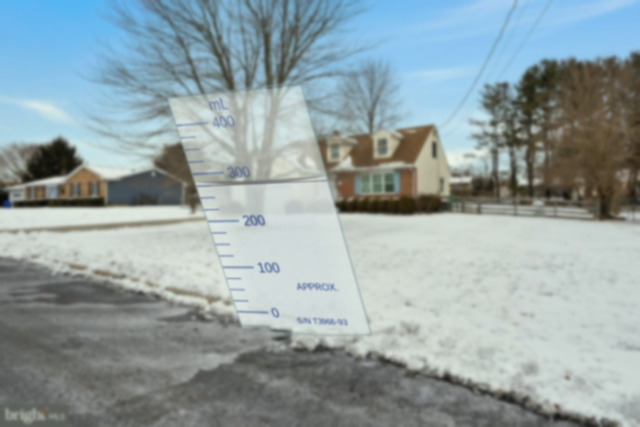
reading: 275; mL
